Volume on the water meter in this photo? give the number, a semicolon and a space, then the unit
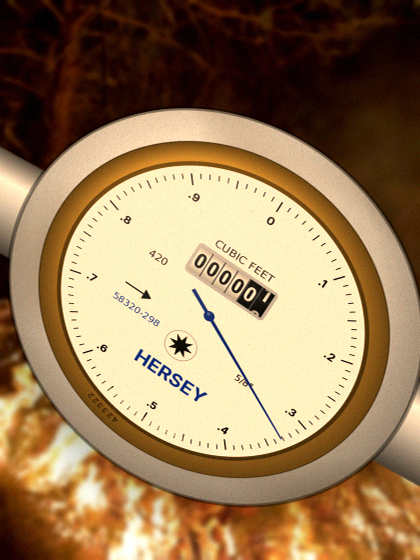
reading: 1.33; ft³
